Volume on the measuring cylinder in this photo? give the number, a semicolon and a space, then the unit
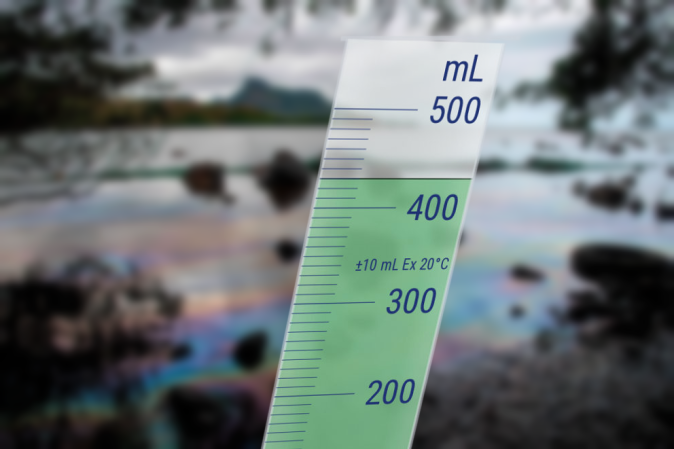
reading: 430; mL
